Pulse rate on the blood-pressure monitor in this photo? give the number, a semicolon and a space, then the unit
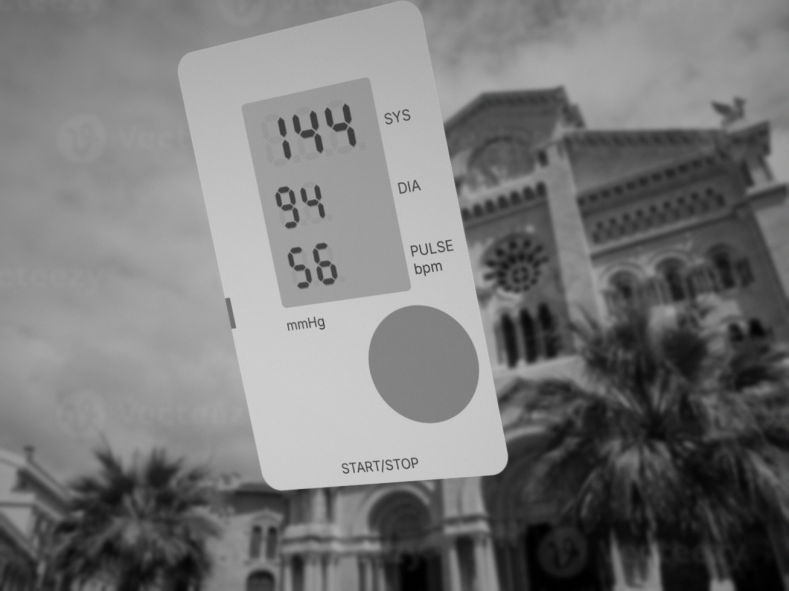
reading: 56; bpm
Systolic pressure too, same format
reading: 144; mmHg
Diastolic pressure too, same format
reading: 94; mmHg
